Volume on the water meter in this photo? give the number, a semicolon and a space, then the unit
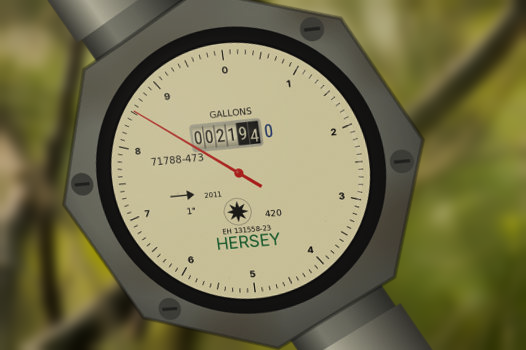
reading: 21938.5; gal
